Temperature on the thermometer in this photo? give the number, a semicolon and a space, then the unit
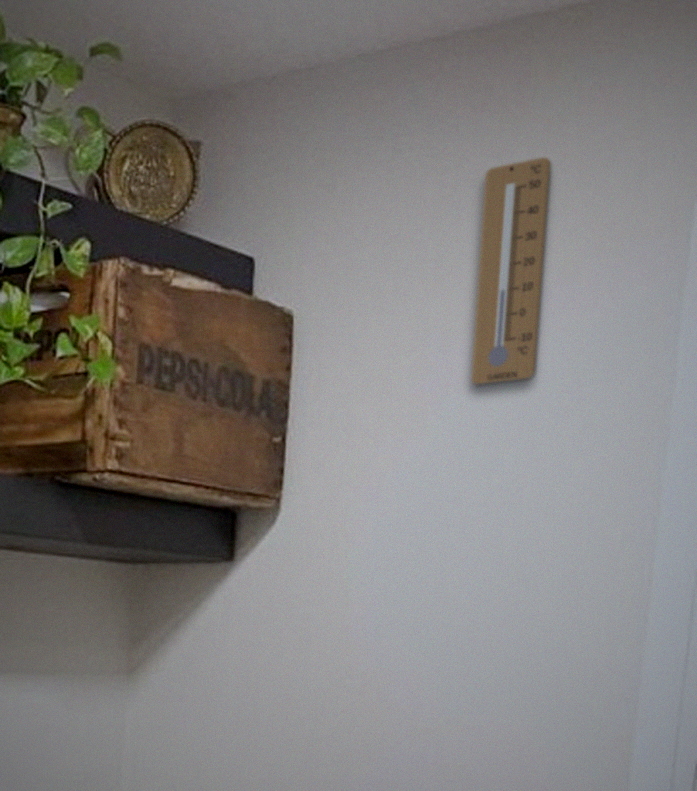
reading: 10; °C
